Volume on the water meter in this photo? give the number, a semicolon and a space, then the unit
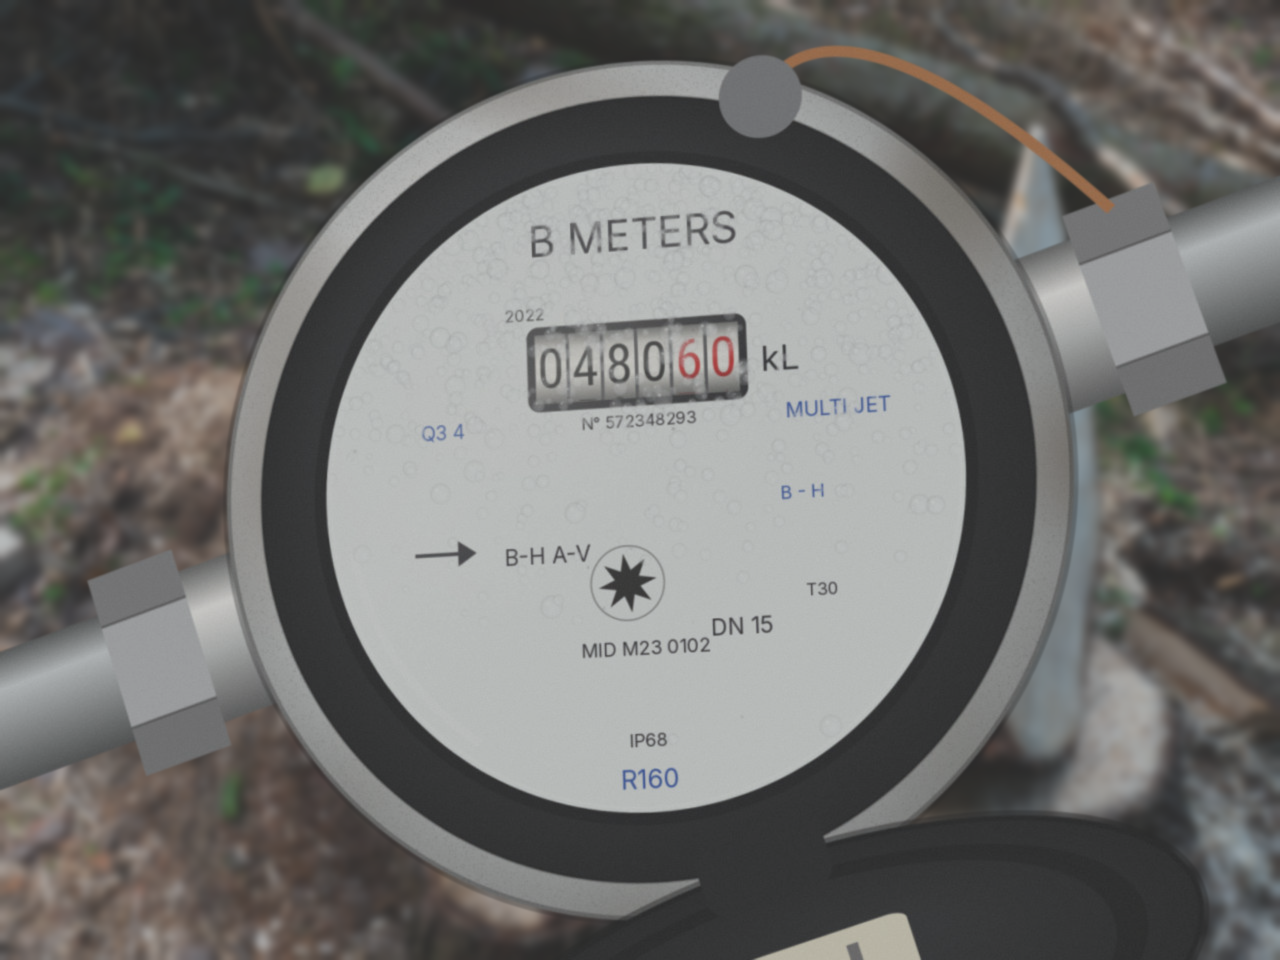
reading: 480.60; kL
